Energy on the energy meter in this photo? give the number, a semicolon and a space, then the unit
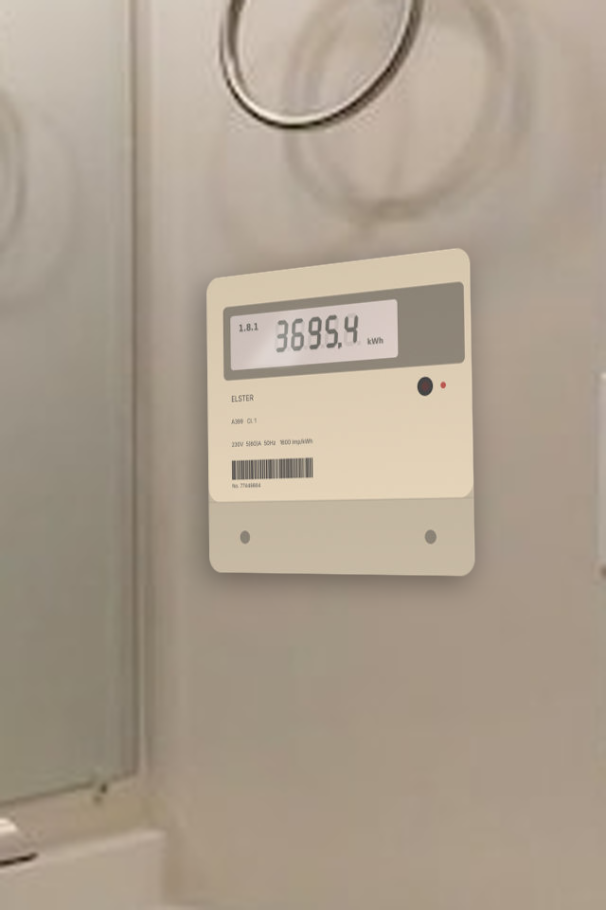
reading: 3695.4; kWh
